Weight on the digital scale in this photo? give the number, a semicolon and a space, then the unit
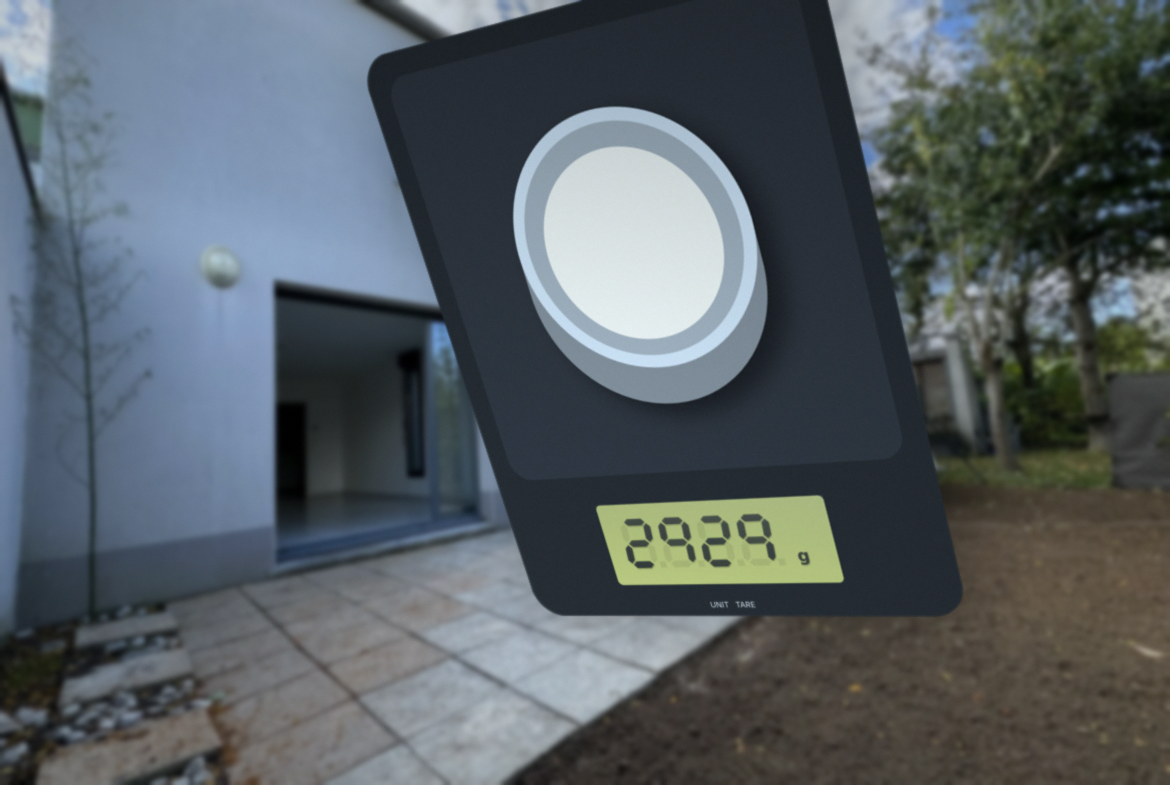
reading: 2929; g
